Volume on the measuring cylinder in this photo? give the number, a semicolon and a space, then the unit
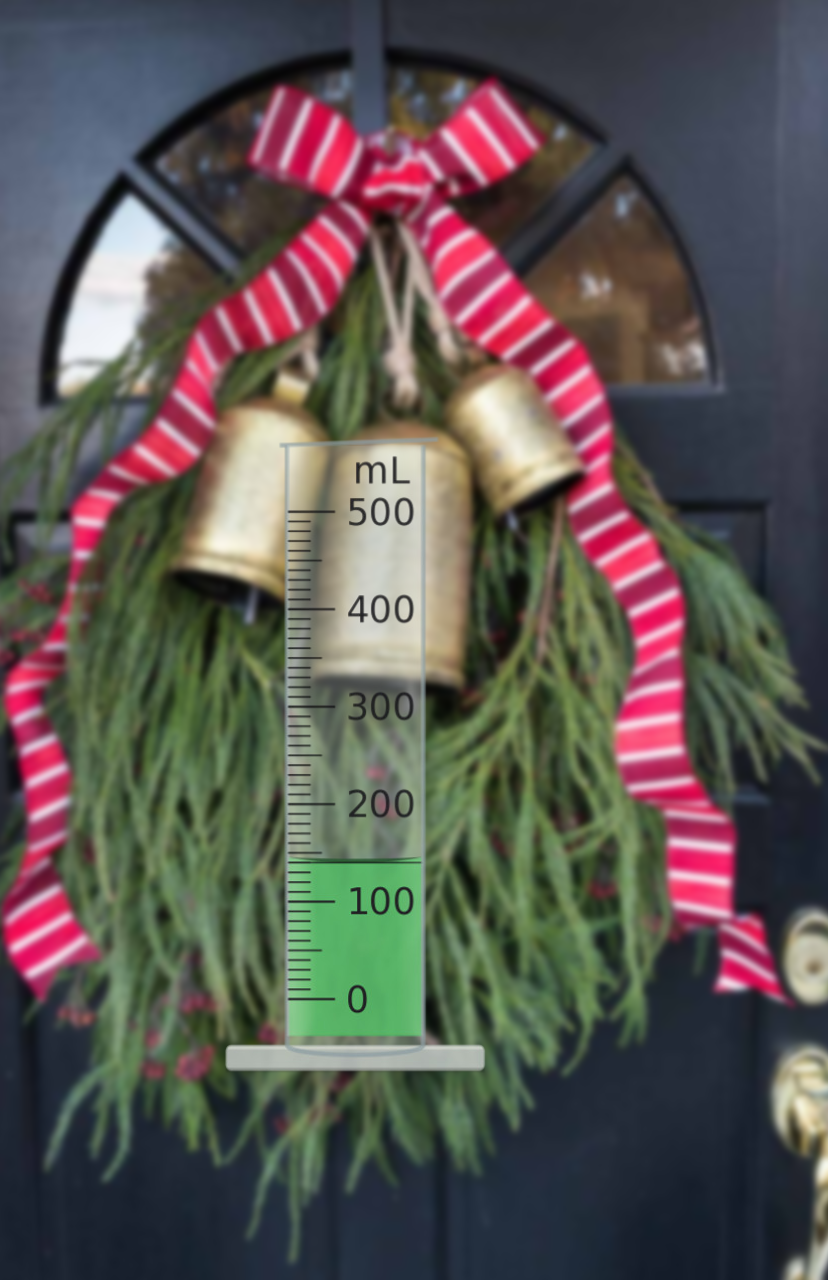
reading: 140; mL
